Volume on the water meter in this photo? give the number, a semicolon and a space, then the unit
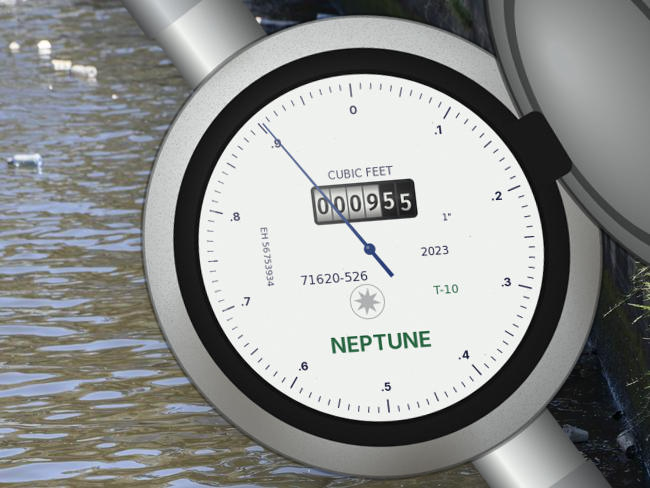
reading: 954.90; ft³
